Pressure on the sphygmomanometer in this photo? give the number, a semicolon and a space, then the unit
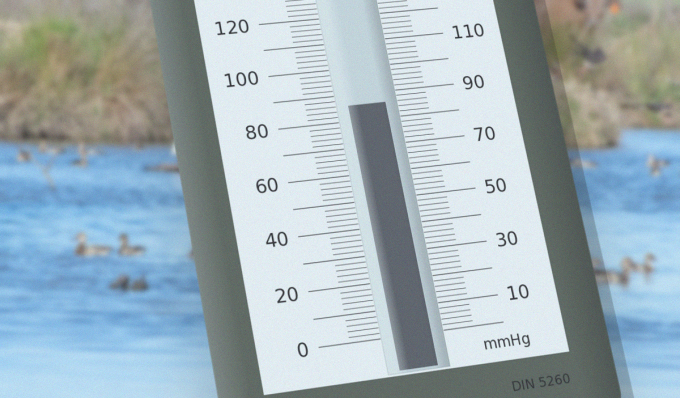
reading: 86; mmHg
